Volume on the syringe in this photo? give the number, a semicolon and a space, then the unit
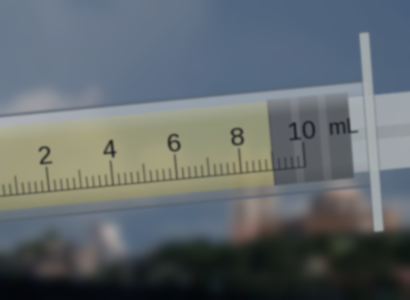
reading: 9; mL
